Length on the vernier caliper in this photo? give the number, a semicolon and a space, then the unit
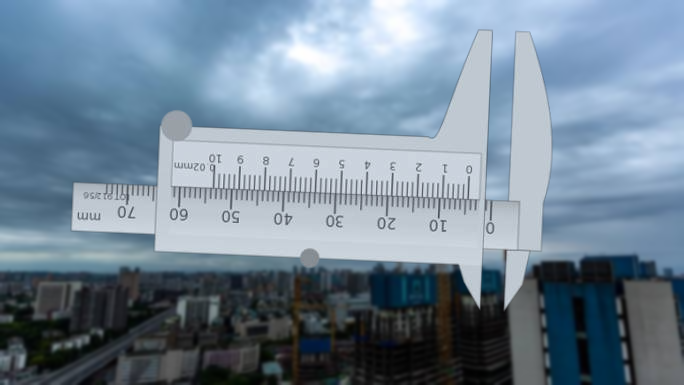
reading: 4.5; mm
